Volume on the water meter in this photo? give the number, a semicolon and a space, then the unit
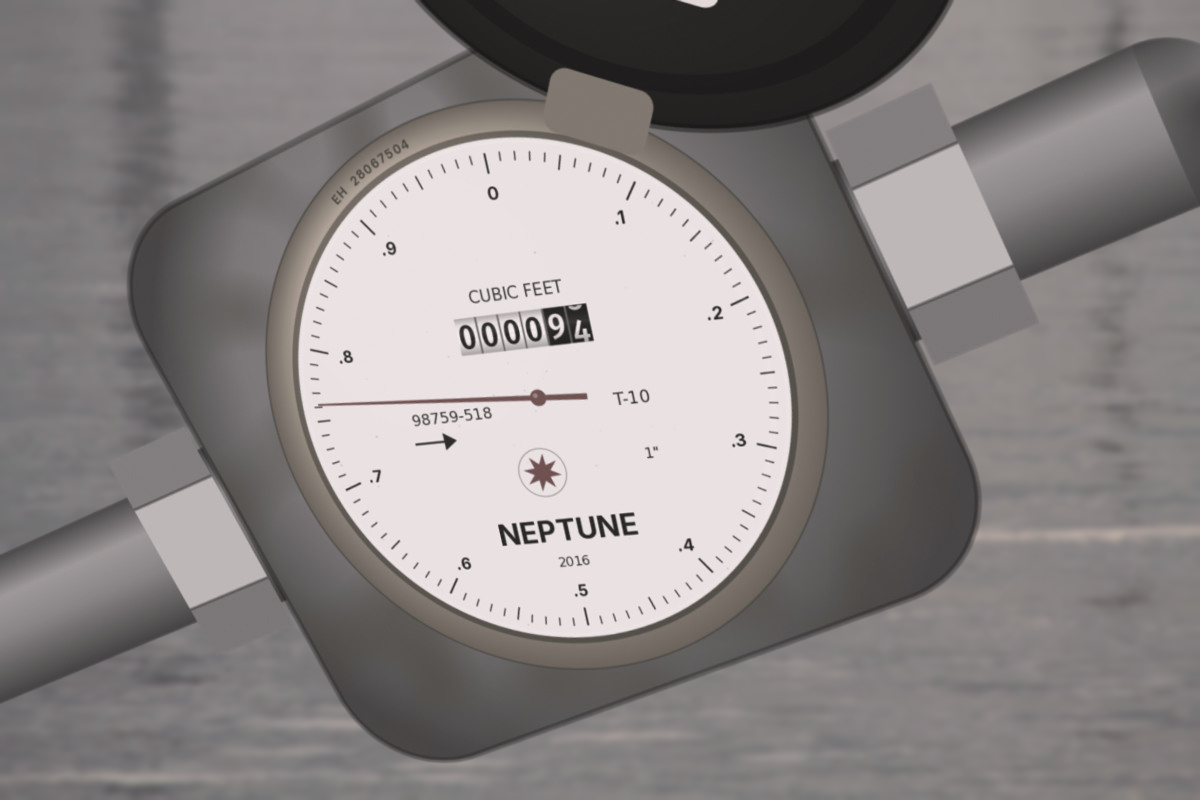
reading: 93.76; ft³
